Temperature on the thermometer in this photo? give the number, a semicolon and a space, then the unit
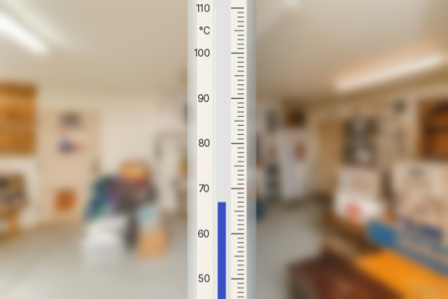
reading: 67; °C
